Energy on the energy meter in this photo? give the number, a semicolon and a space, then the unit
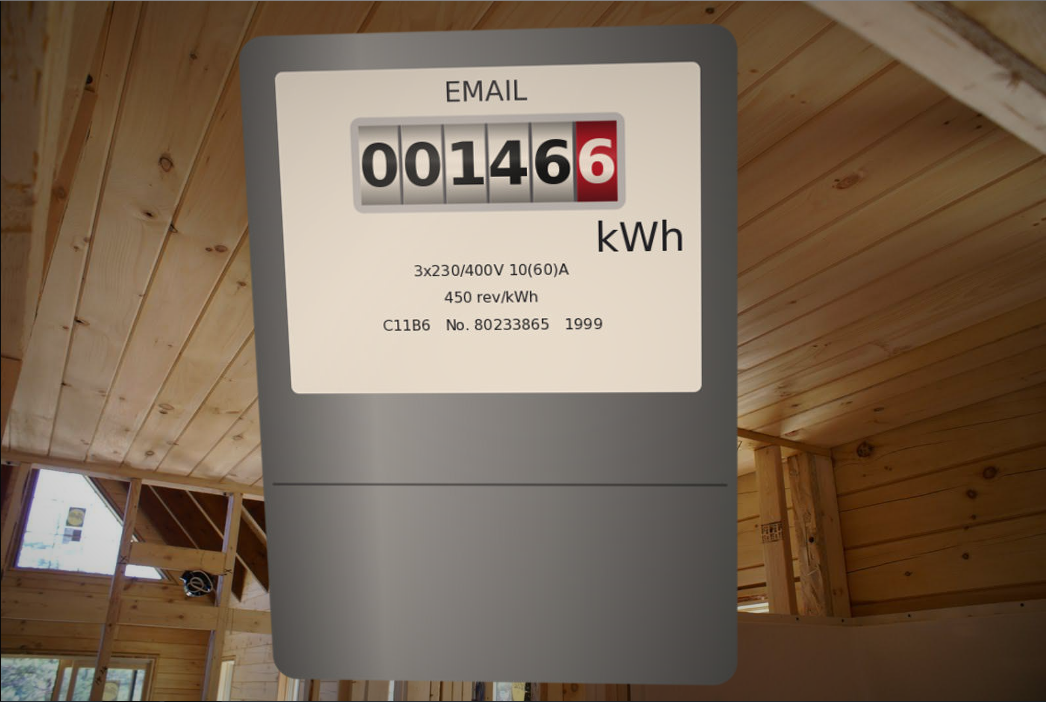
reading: 146.6; kWh
